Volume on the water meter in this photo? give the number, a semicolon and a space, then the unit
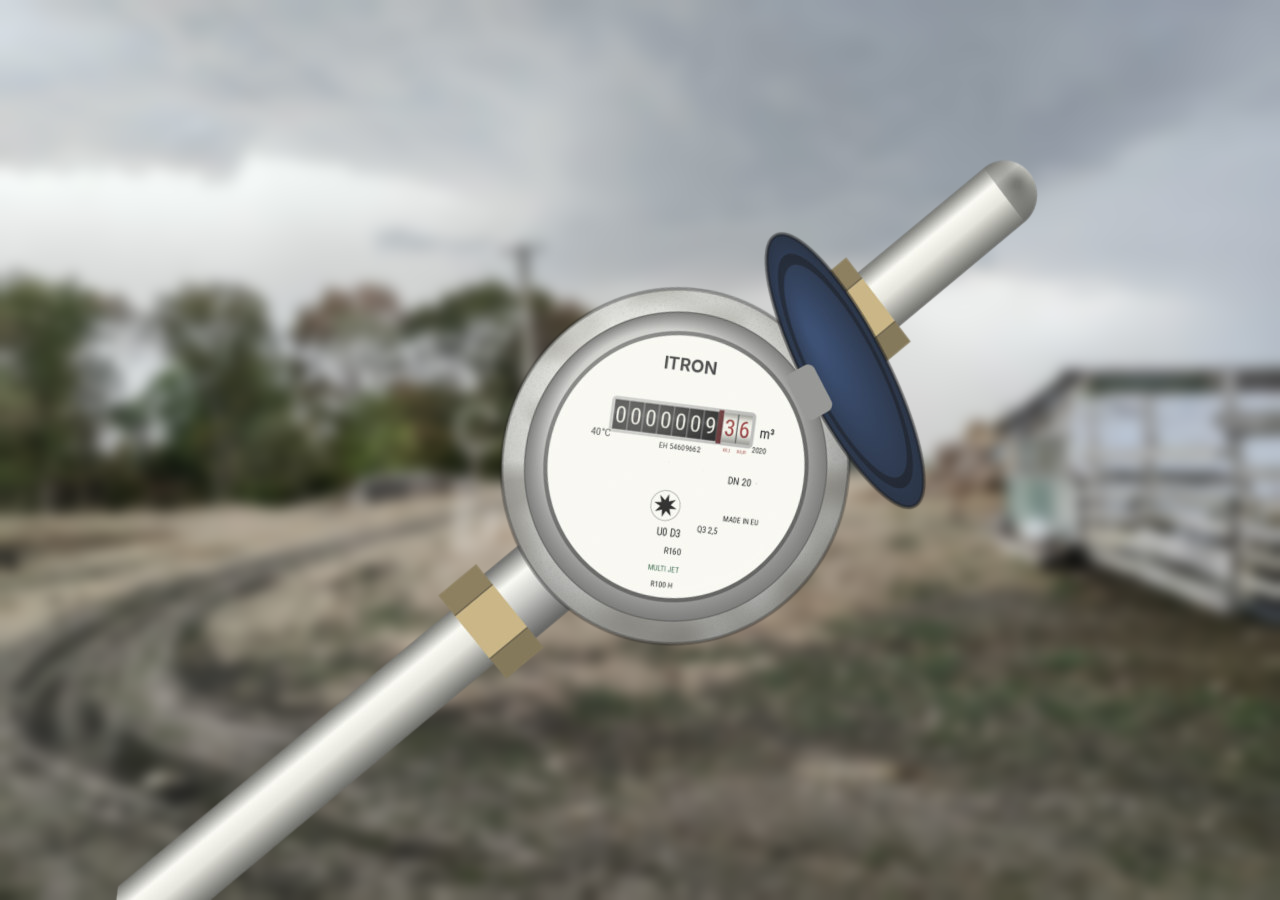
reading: 9.36; m³
